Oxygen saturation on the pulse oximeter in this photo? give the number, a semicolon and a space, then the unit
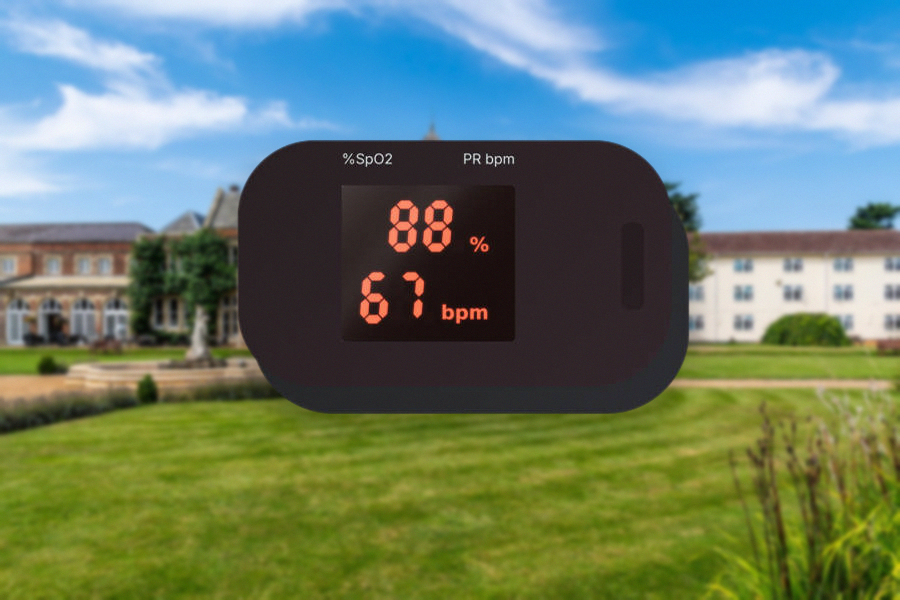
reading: 88; %
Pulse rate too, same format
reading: 67; bpm
